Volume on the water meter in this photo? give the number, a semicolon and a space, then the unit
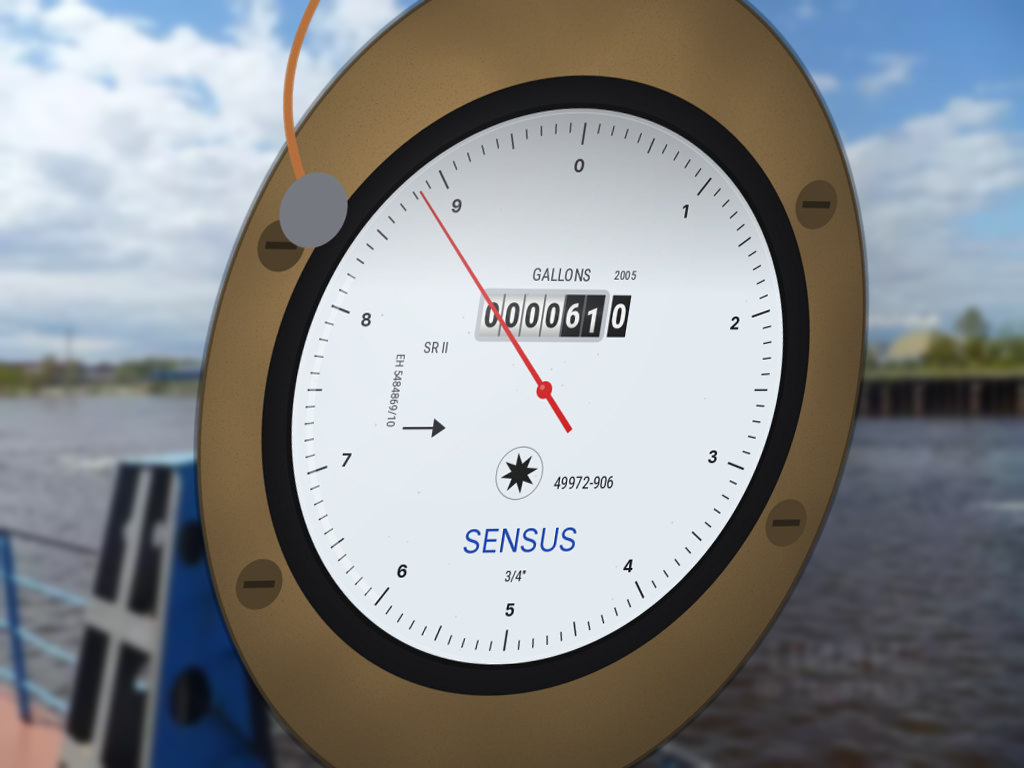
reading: 608.8; gal
